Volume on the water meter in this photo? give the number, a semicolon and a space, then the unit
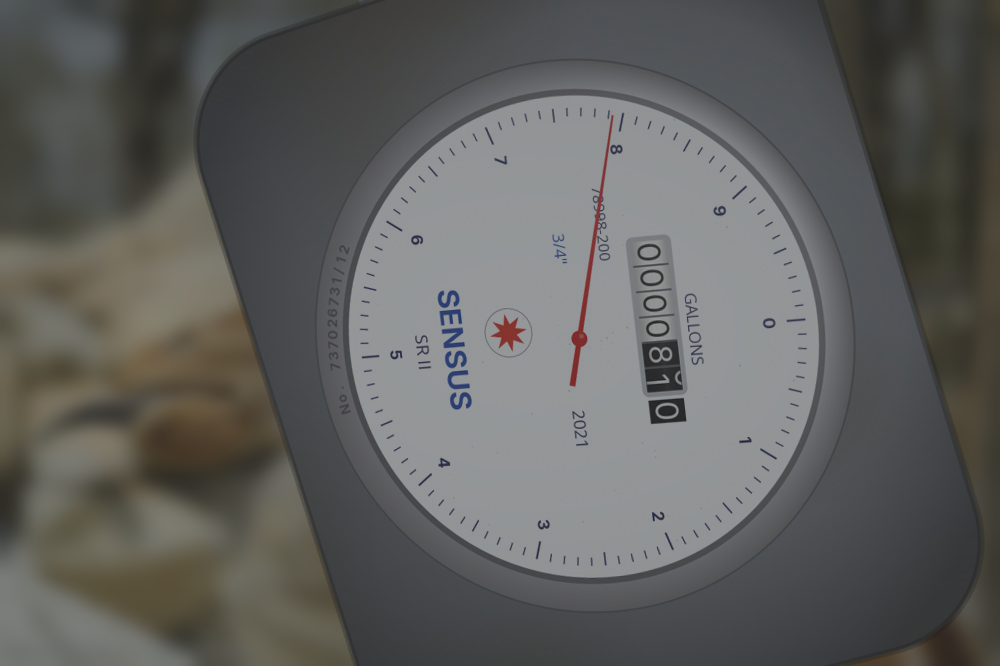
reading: 807.9; gal
